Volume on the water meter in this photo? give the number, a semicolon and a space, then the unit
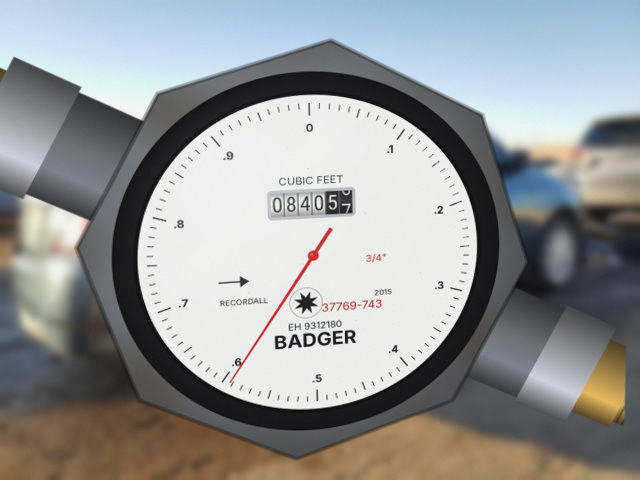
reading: 84056.59; ft³
